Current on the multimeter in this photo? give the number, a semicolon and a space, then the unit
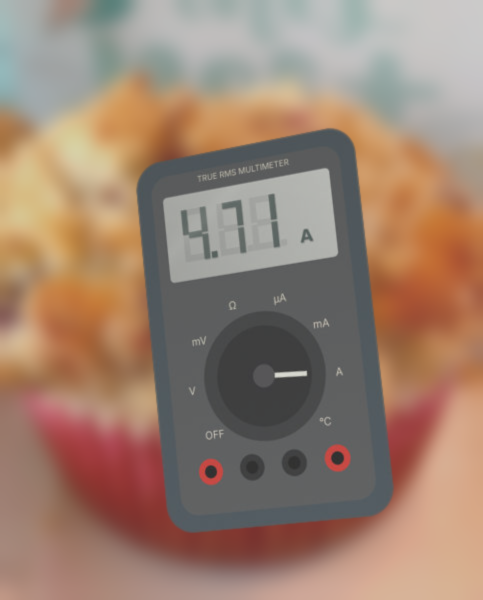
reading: 4.71; A
